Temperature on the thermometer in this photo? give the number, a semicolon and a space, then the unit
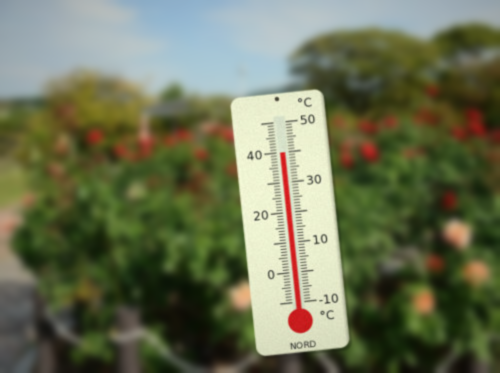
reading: 40; °C
